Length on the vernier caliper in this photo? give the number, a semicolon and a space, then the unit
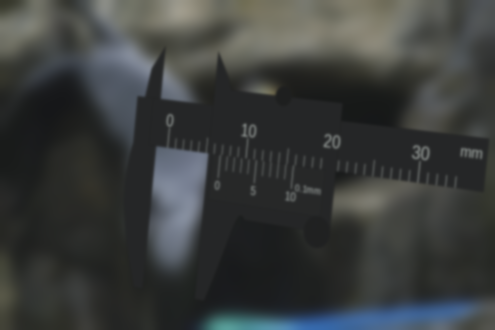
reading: 6.8; mm
